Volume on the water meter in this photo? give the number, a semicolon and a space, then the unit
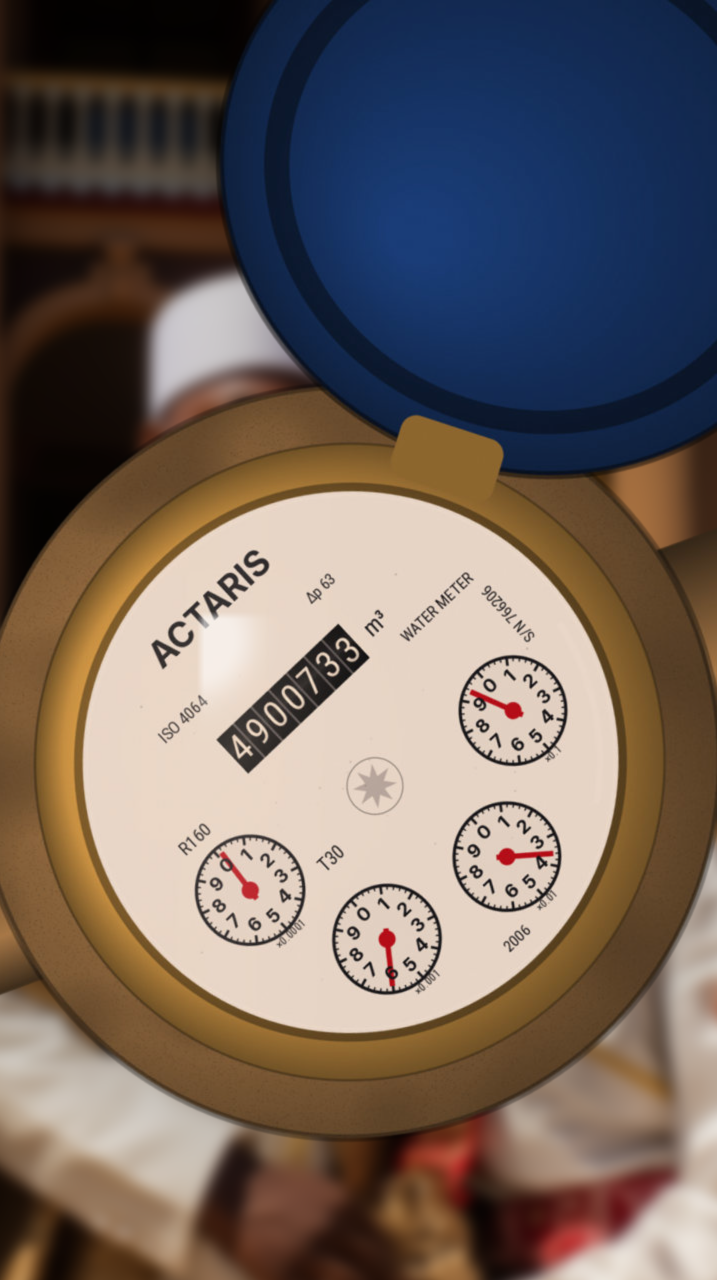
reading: 4900732.9360; m³
